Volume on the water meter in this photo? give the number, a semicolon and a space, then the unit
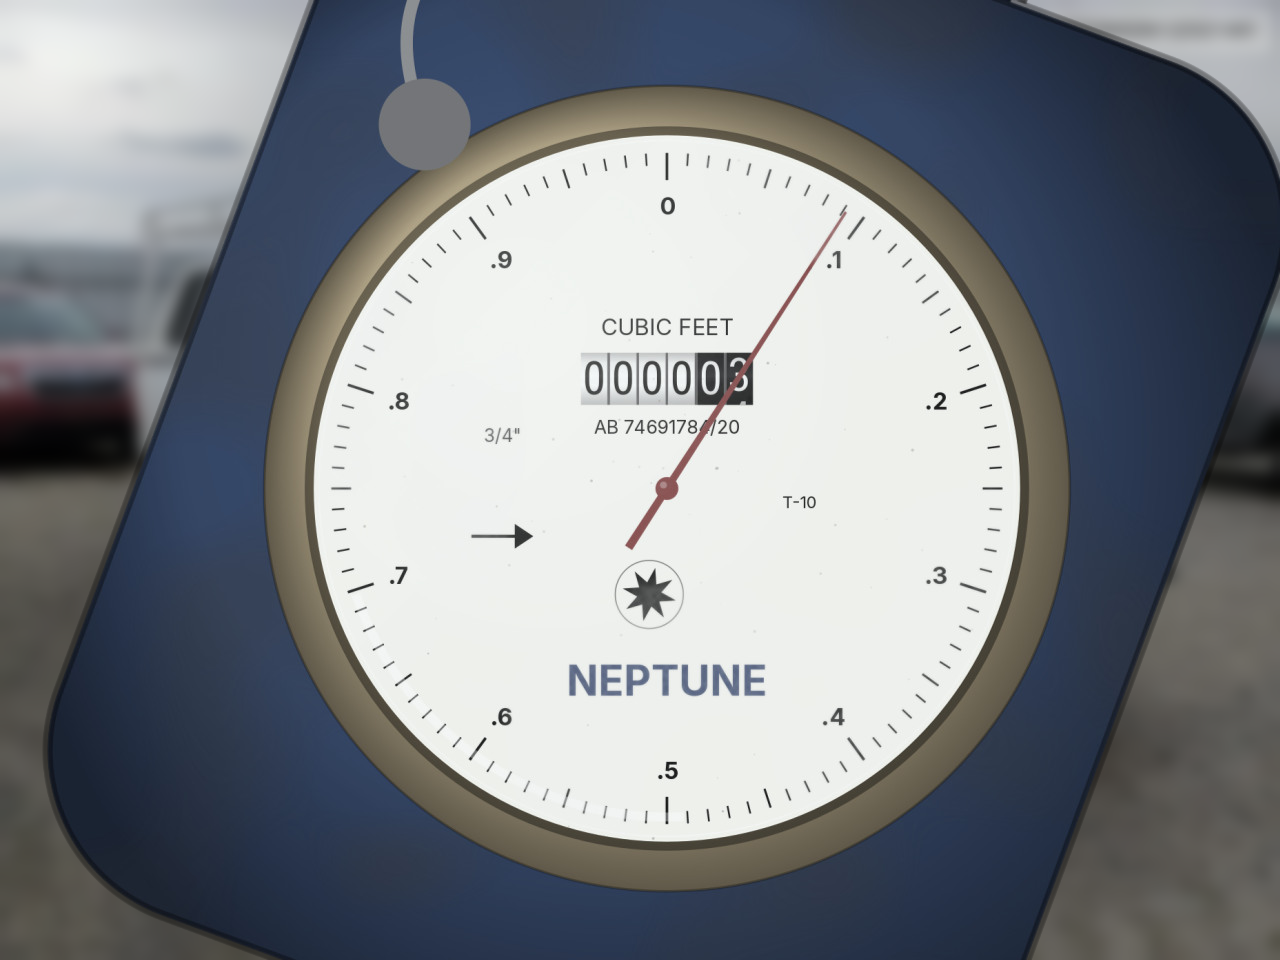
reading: 3.09; ft³
